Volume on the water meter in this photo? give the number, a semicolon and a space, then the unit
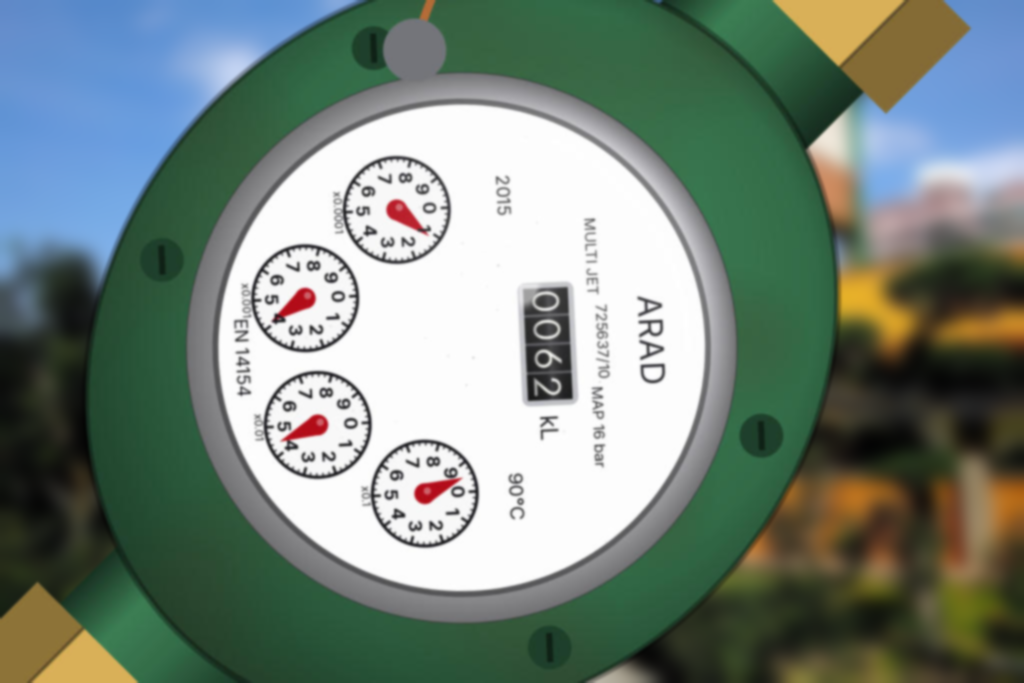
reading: 61.9441; kL
